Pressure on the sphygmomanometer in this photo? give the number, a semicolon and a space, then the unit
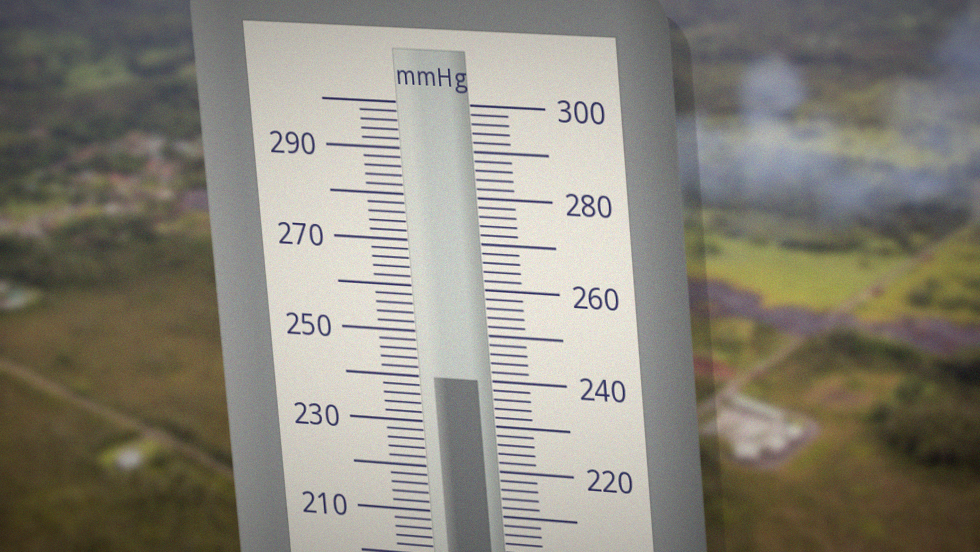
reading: 240; mmHg
